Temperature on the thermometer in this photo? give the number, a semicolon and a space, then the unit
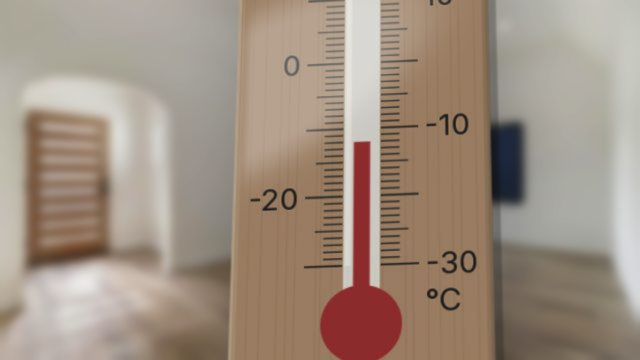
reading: -12; °C
